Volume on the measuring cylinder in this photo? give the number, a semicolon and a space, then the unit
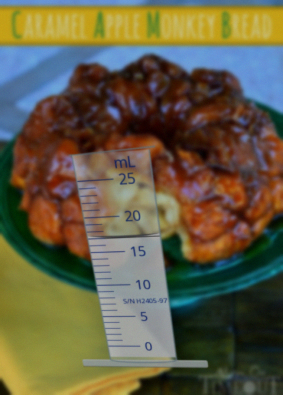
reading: 17; mL
